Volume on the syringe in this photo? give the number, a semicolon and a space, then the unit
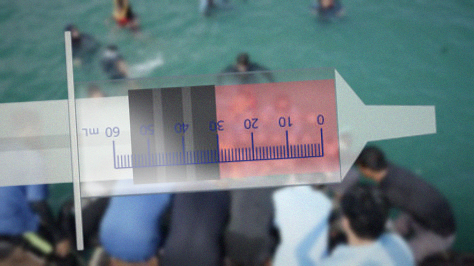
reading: 30; mL
